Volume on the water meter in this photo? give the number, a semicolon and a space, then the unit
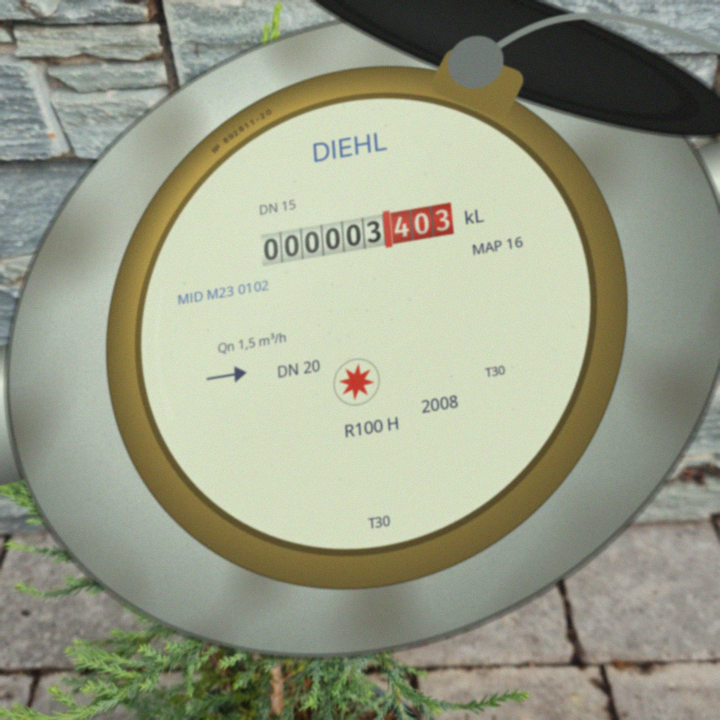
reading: 3.403; kL
